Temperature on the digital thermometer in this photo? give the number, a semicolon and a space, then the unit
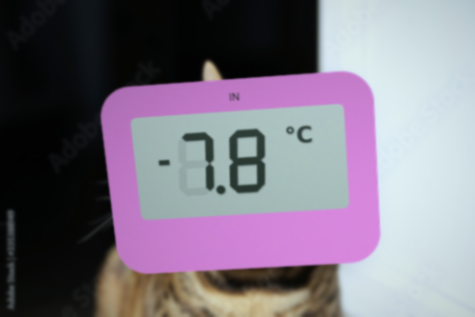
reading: -7.8; °C
